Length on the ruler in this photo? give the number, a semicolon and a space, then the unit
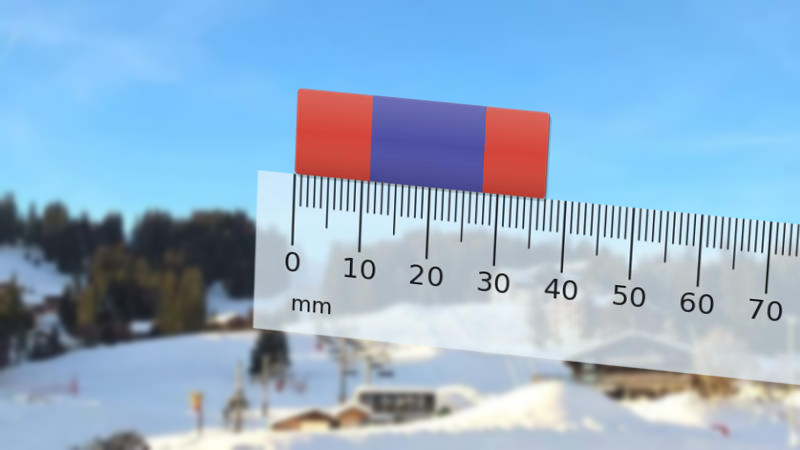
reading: 37; mm
